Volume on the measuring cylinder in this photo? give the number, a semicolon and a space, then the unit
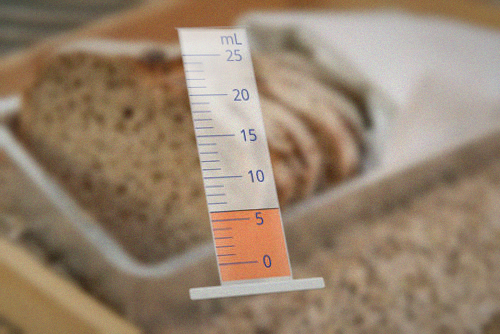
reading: 6; mL
